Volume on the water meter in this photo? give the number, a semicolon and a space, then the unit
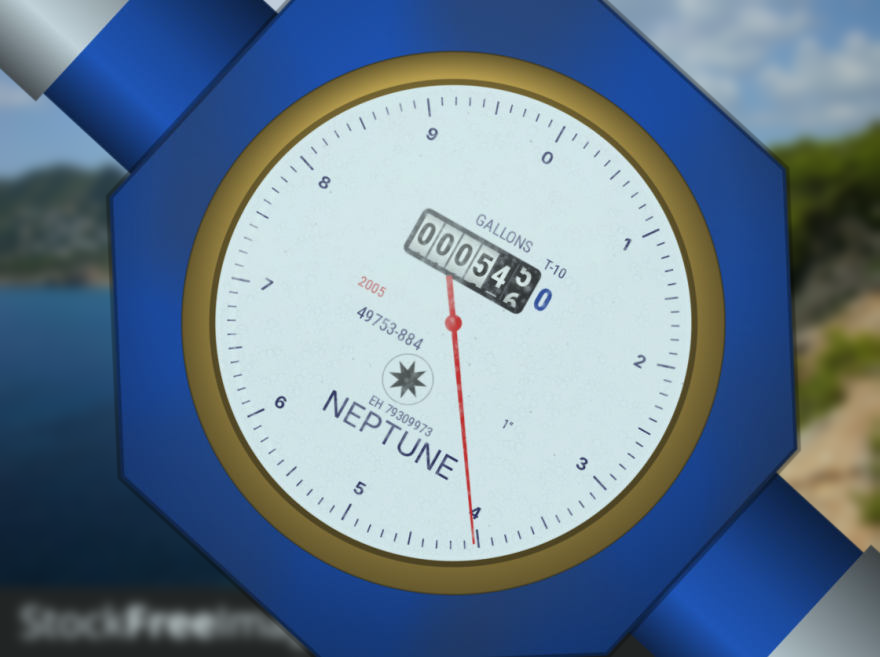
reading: 5454.0; gal
